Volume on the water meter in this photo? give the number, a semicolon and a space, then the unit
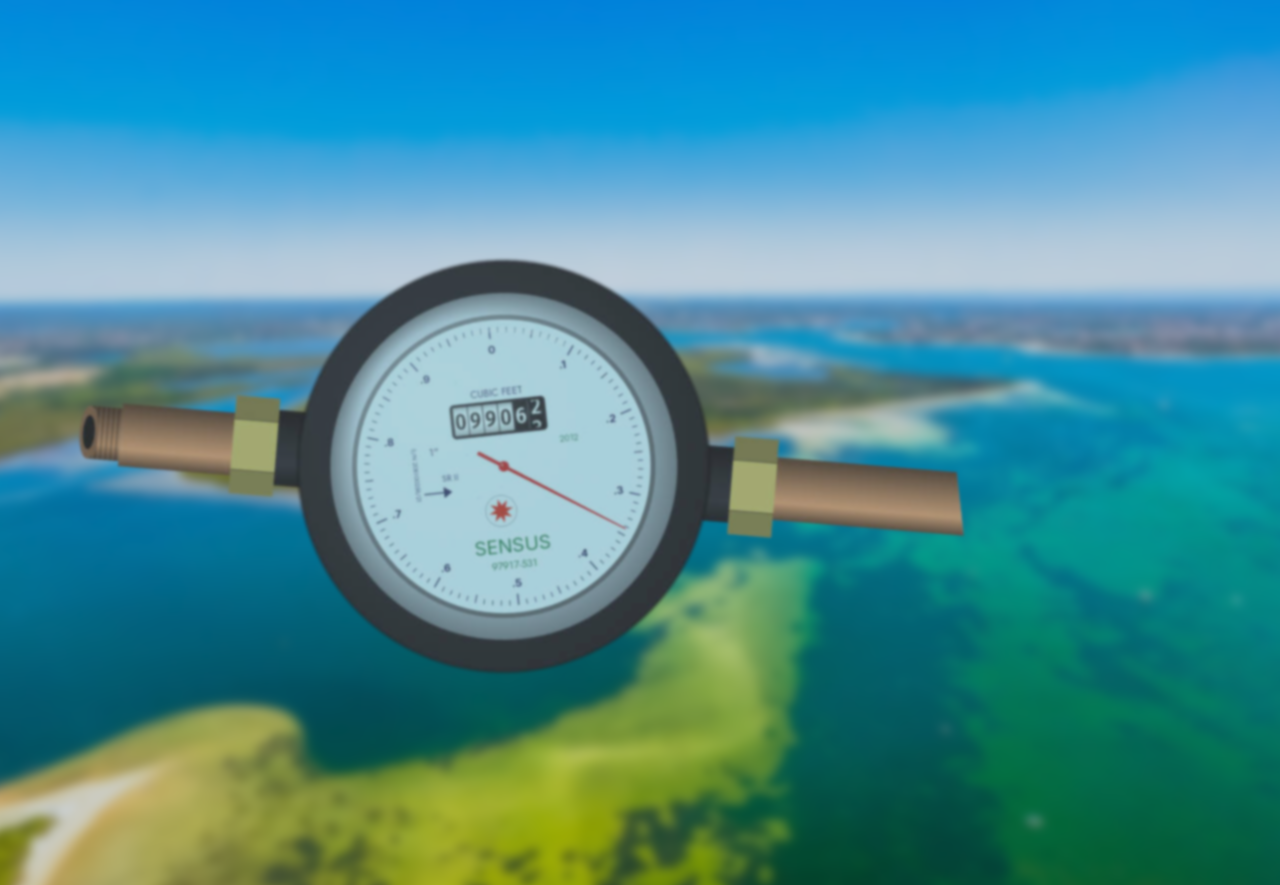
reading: 99062.34; ft³
